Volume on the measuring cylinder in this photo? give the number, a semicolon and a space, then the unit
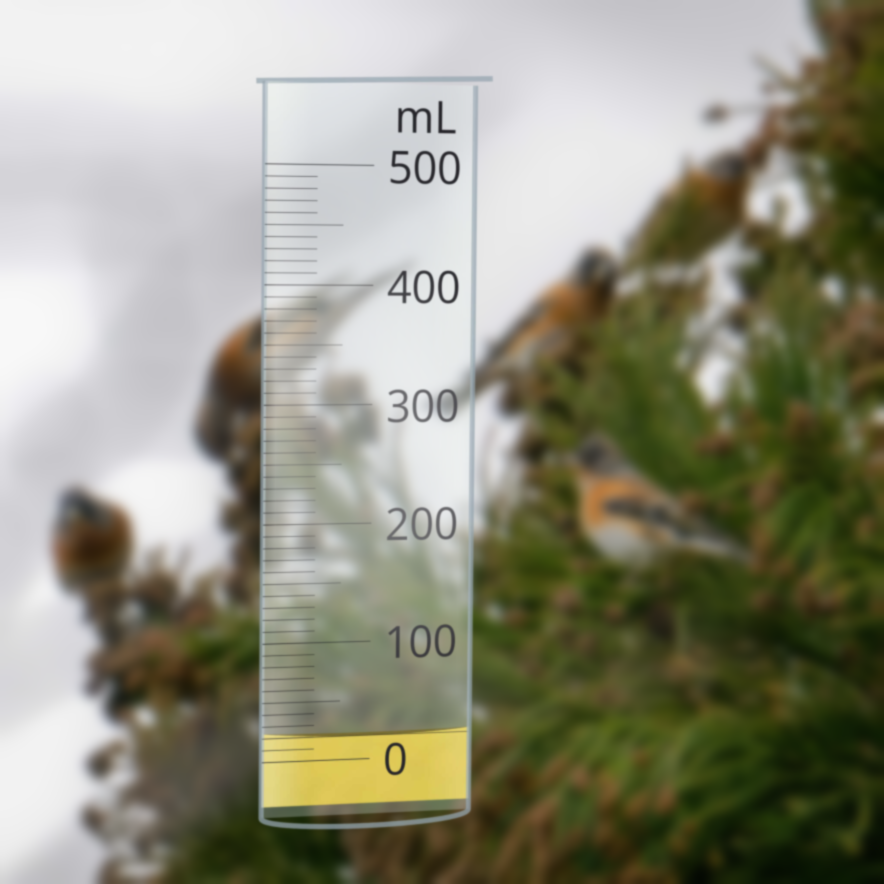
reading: 20; mL
